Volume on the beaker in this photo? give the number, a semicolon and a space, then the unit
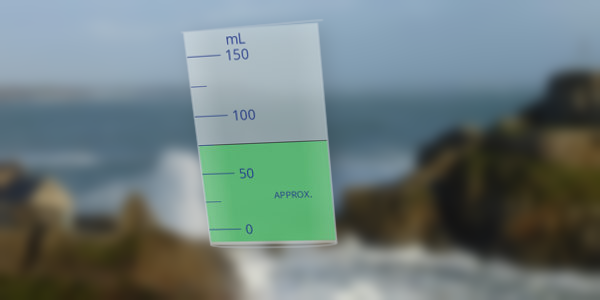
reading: 75; mL
